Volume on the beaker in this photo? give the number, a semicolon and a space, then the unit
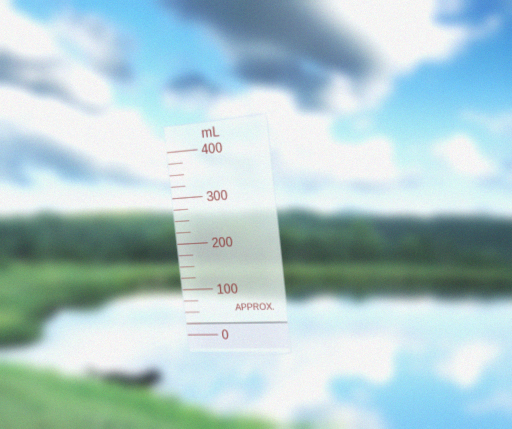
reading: 25; mL
